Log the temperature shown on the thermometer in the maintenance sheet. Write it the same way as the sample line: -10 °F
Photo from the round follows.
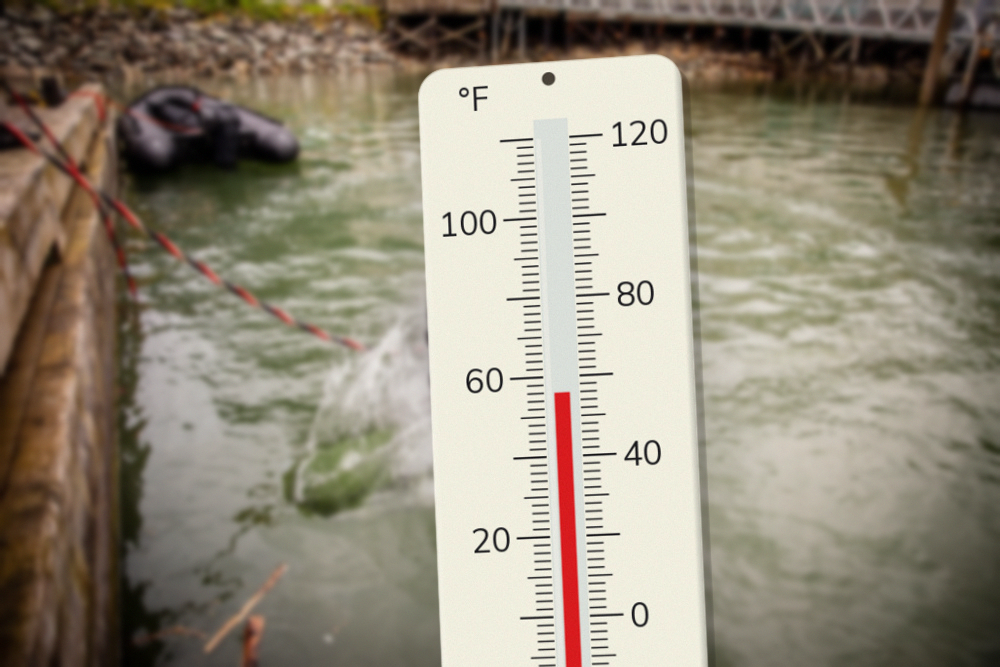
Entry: 56 °F
